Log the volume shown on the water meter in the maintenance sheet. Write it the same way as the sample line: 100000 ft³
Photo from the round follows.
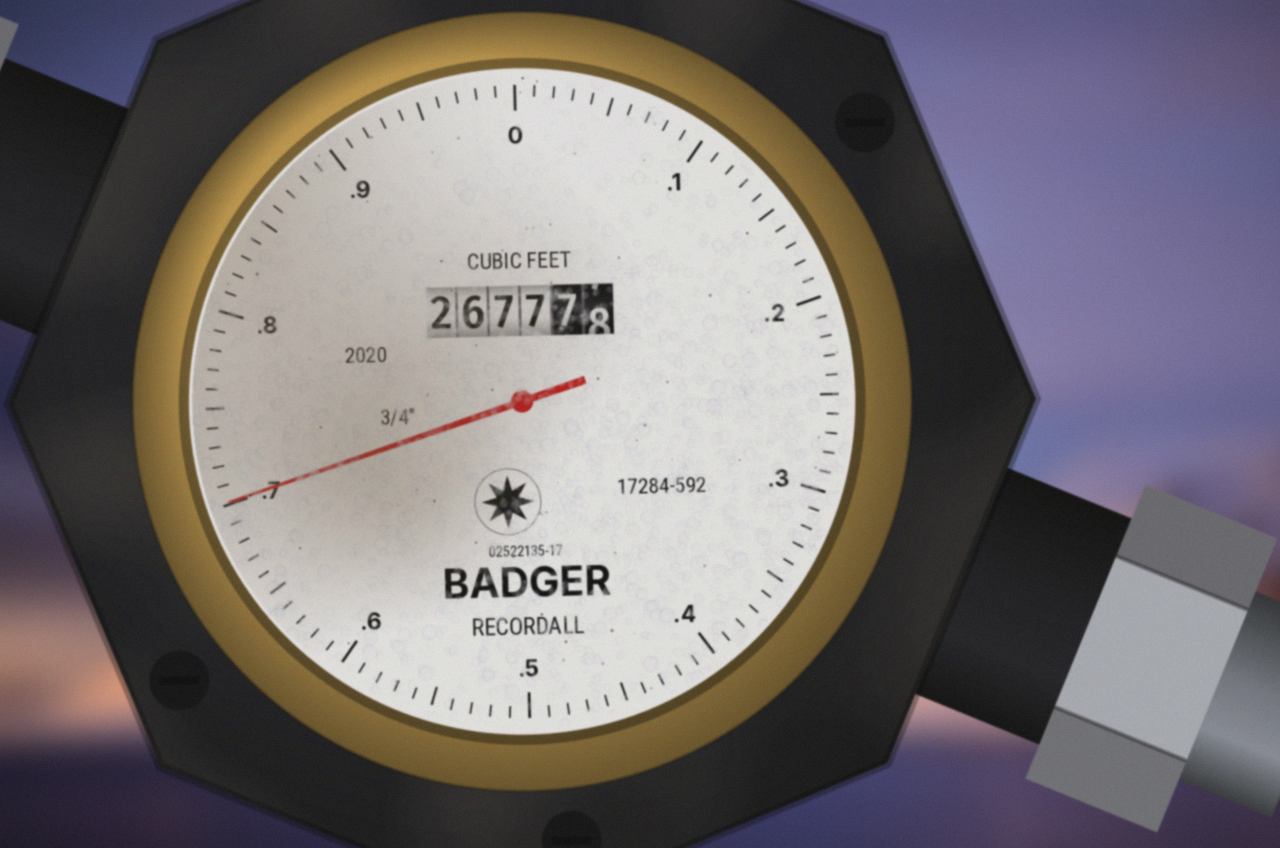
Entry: 267777.70 ft³
